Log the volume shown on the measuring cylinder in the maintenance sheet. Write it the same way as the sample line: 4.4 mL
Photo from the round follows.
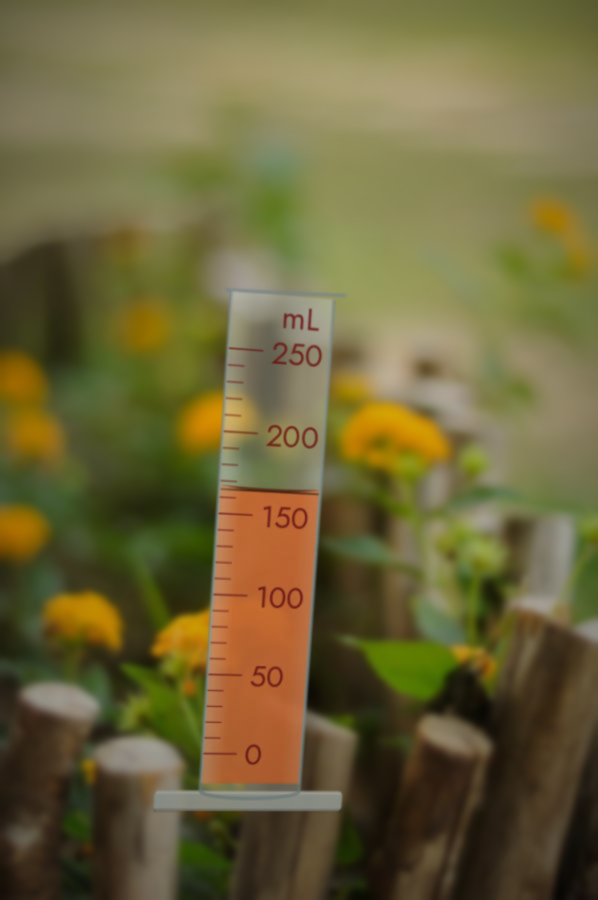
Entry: 165 mL
